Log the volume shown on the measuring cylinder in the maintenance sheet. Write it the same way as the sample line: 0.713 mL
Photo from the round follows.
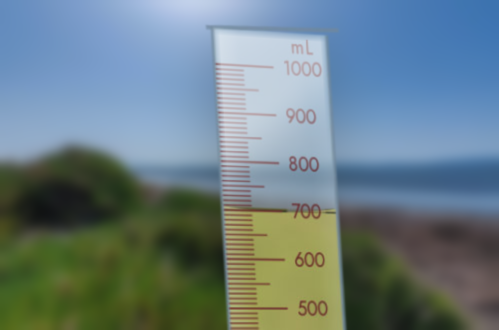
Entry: 700 mL
